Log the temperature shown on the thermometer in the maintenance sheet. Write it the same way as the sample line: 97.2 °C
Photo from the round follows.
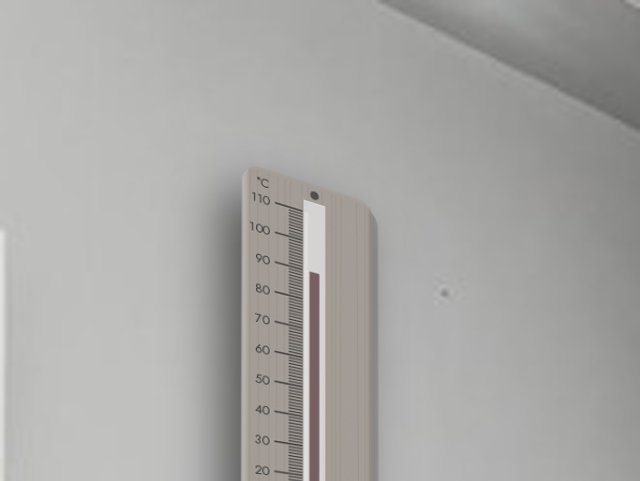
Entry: 90 °C
